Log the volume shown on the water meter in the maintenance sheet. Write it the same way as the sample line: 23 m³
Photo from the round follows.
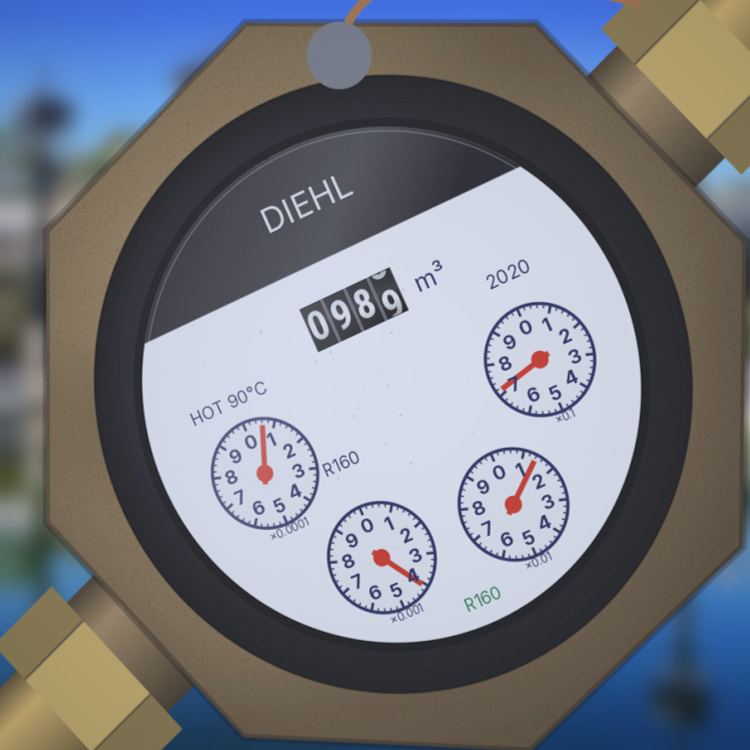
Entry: 988.7140 m³
